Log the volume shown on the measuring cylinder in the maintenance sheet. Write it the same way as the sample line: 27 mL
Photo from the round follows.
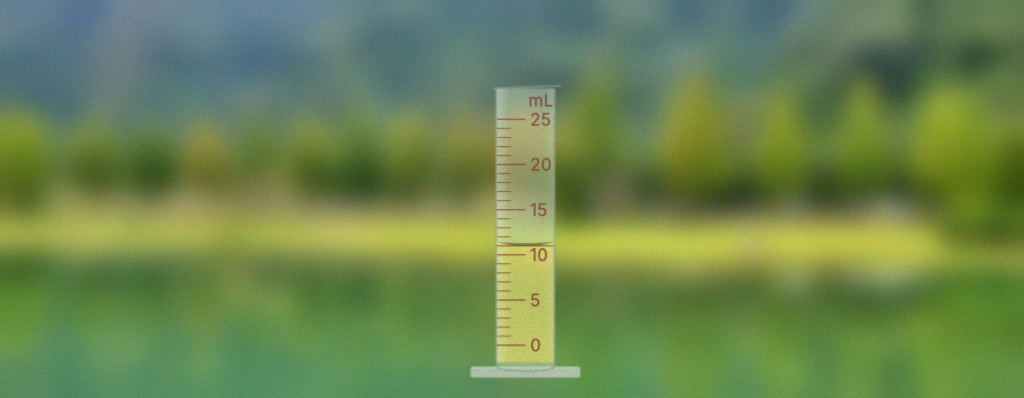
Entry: 11 mL
